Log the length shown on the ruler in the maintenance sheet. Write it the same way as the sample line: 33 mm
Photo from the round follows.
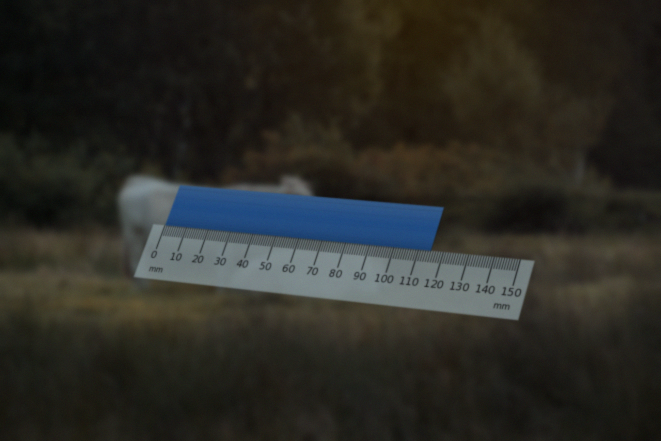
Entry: 115 mm
